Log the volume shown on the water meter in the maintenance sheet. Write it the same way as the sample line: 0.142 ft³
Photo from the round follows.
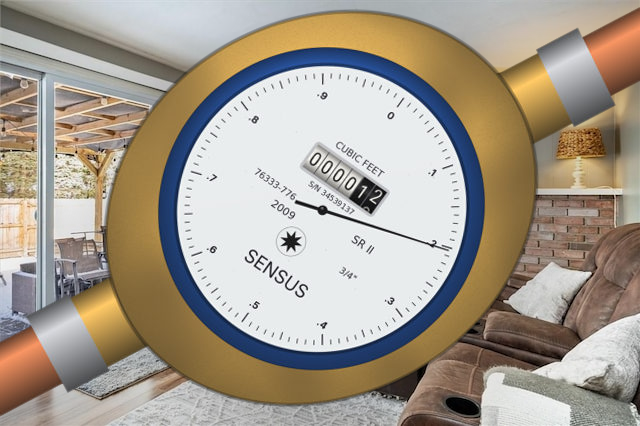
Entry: 12.20 ft³
